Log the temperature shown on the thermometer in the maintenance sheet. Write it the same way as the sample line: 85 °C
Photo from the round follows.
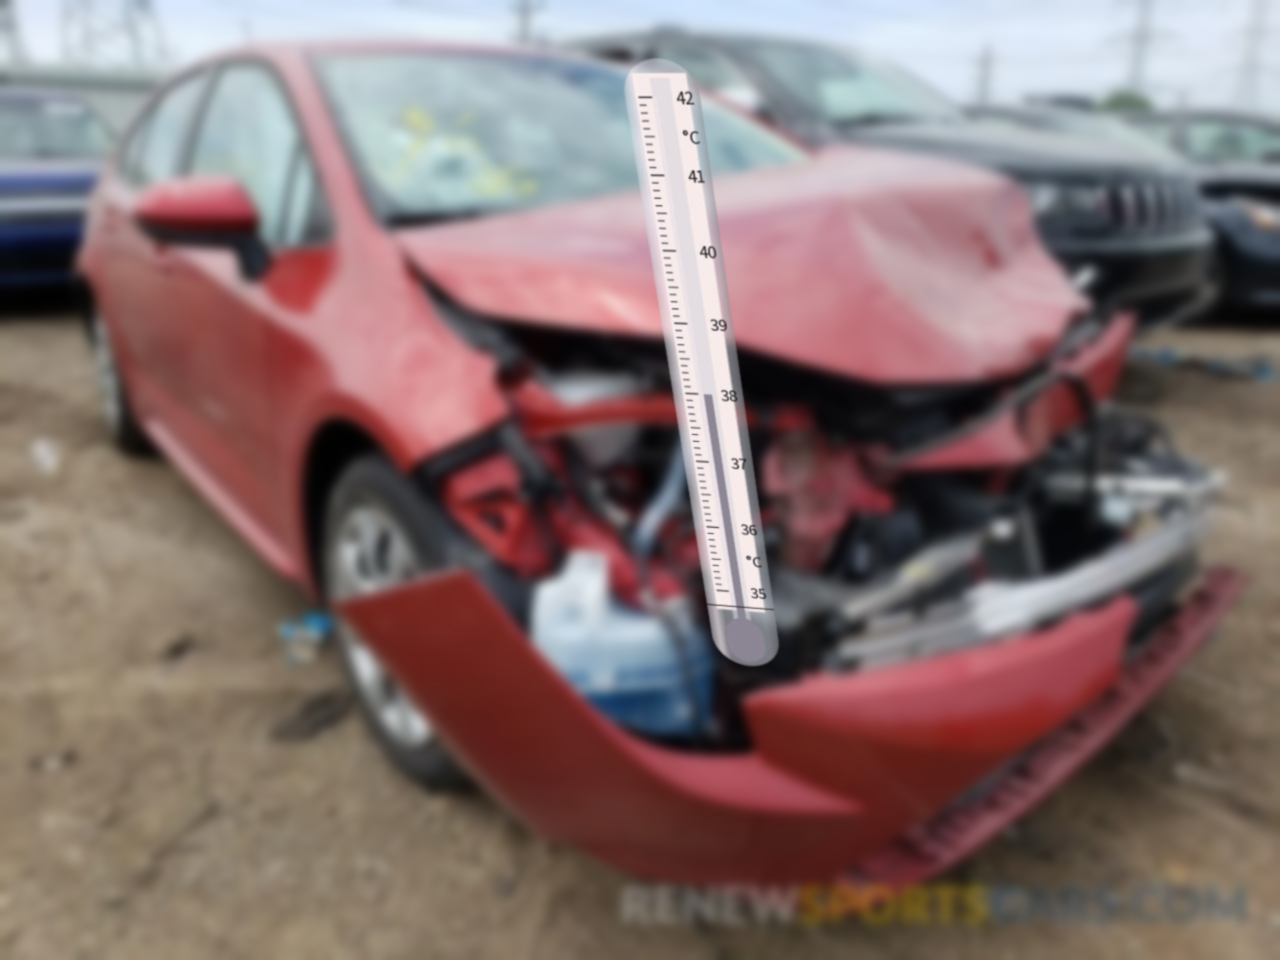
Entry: 38 °C
